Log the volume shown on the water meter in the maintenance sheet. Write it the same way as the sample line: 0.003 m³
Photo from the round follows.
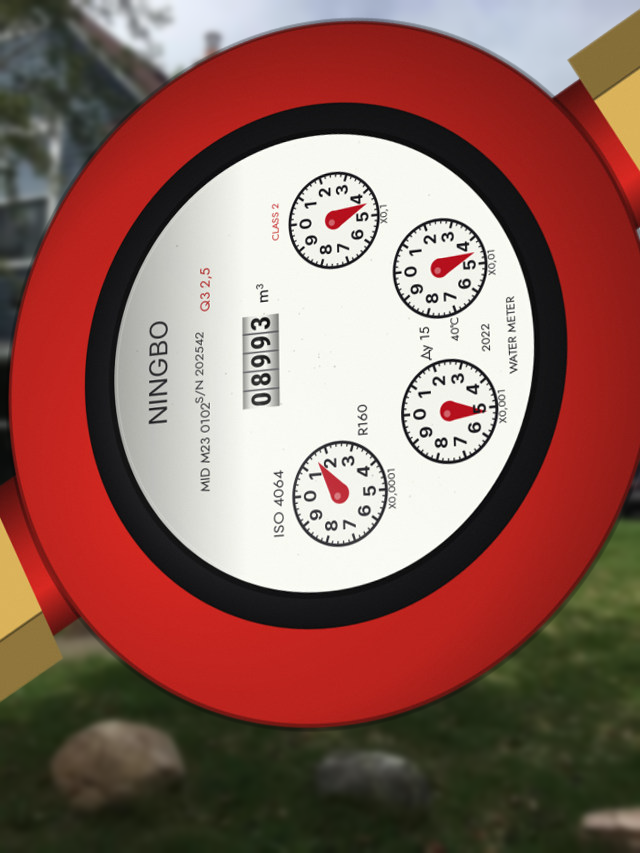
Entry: 8993.4451 m³
